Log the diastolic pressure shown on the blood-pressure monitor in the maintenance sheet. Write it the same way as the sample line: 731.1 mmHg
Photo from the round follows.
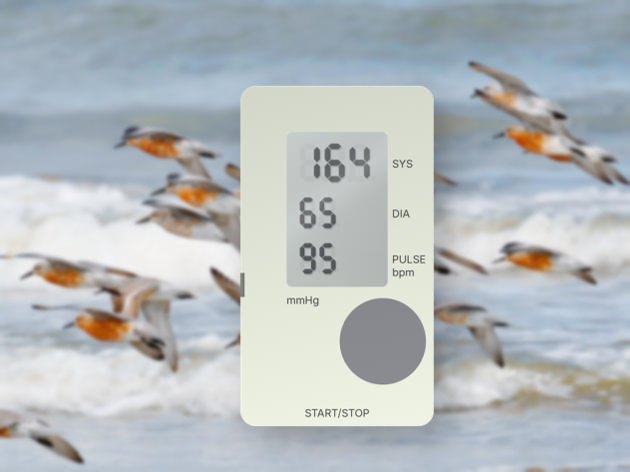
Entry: 65 mmHg
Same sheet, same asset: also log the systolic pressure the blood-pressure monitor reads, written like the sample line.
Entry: 164 mmHg
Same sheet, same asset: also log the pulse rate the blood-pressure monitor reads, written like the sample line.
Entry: 95 bpm
